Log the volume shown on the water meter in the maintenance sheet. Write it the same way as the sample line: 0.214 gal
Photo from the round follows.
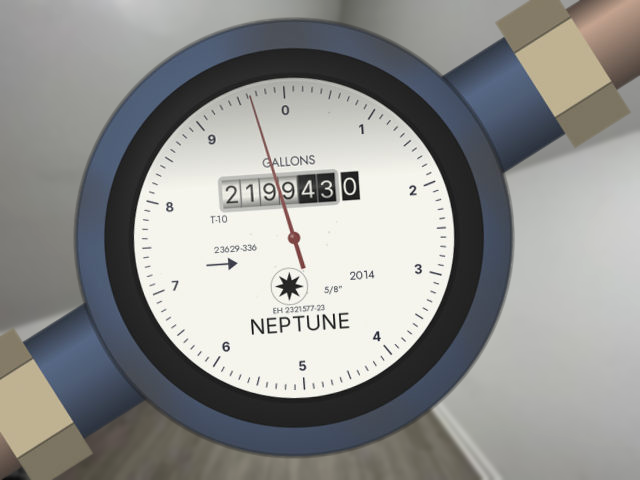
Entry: 2199429.6 gal
